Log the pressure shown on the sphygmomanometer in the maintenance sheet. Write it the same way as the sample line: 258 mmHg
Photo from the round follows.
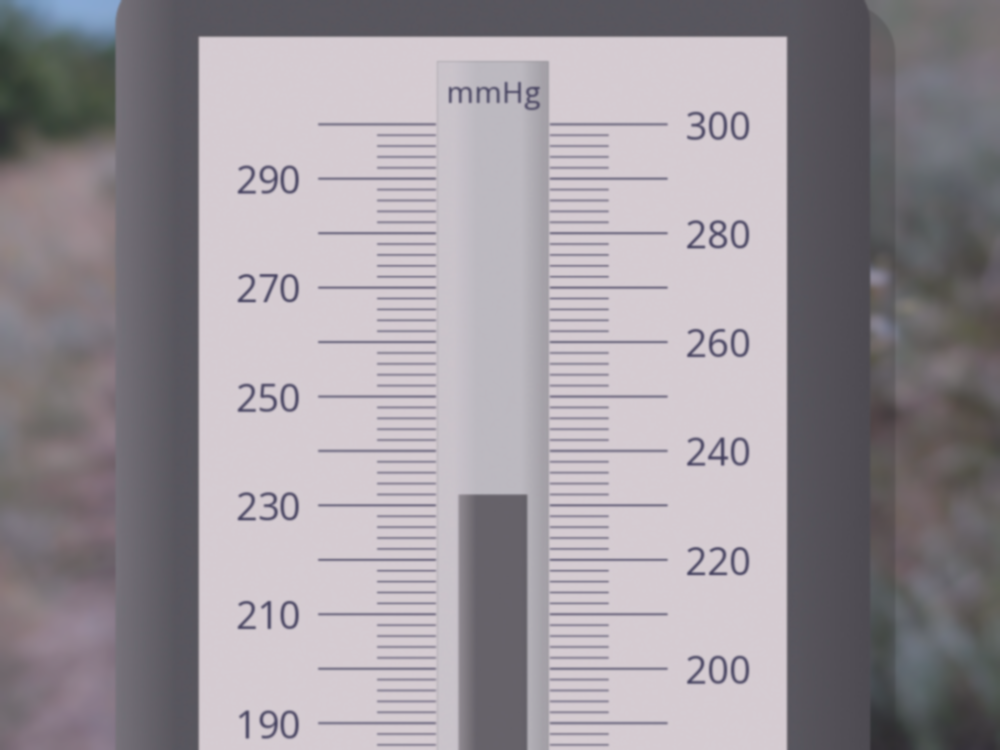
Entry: 232 mmHg
